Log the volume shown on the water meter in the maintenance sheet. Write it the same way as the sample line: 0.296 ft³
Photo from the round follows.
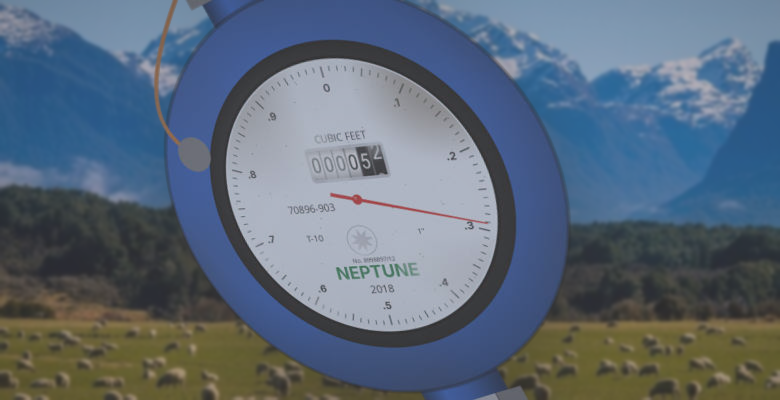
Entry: 52.29 ft³
